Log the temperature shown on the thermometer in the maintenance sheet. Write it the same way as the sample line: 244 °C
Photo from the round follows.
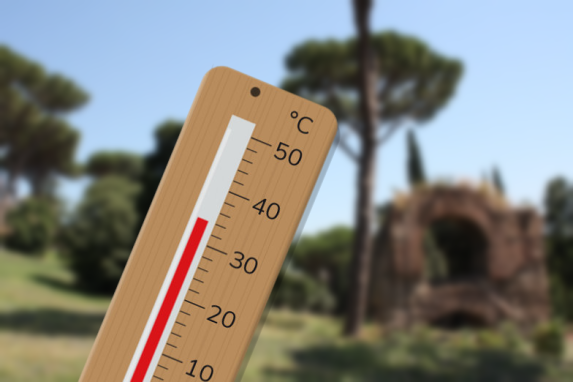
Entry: 34 °C
